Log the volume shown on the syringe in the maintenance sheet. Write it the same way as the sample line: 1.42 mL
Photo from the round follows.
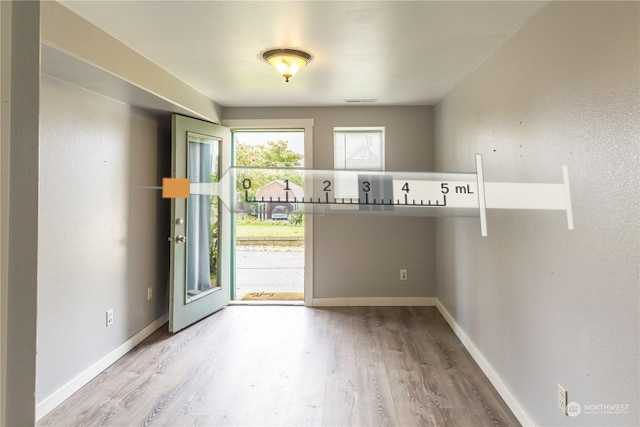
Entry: 2.8 mL
